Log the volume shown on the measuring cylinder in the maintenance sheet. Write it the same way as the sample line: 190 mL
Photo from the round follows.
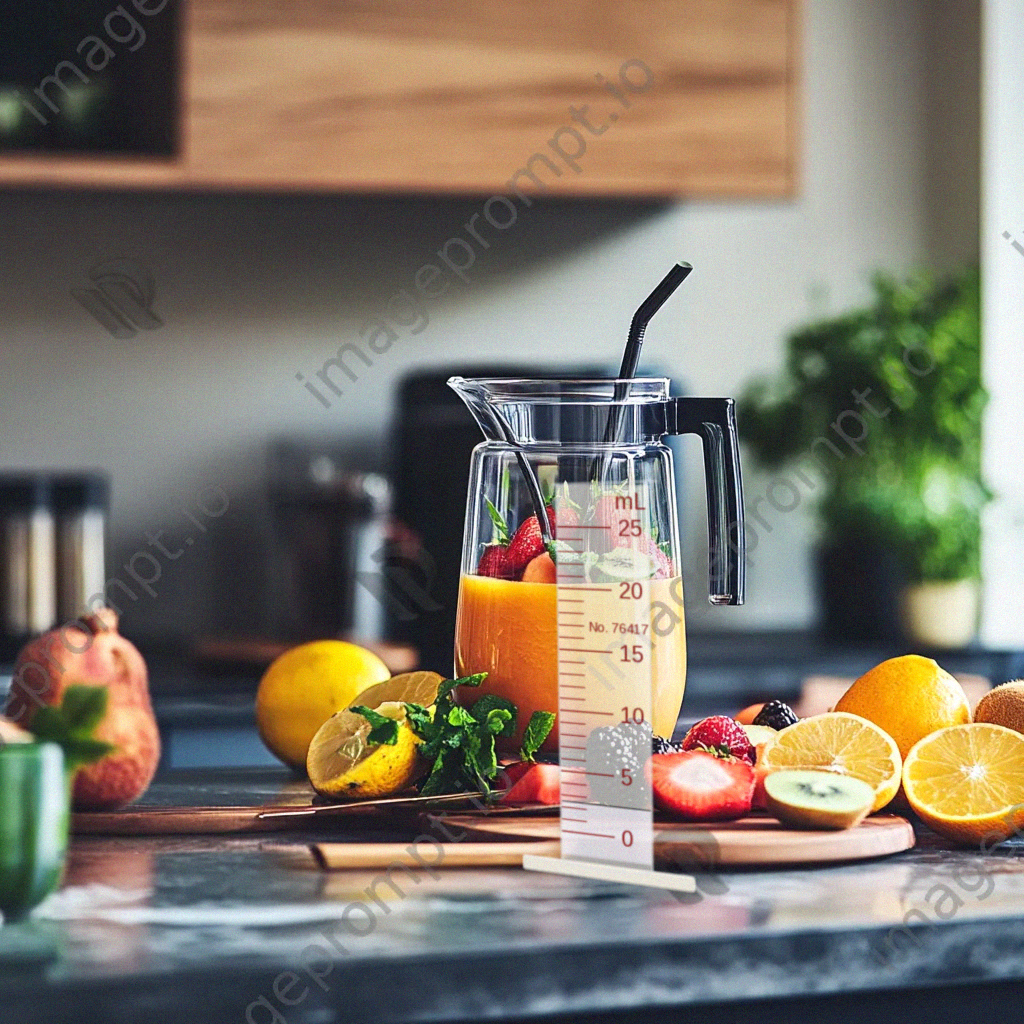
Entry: 2.5 mL
